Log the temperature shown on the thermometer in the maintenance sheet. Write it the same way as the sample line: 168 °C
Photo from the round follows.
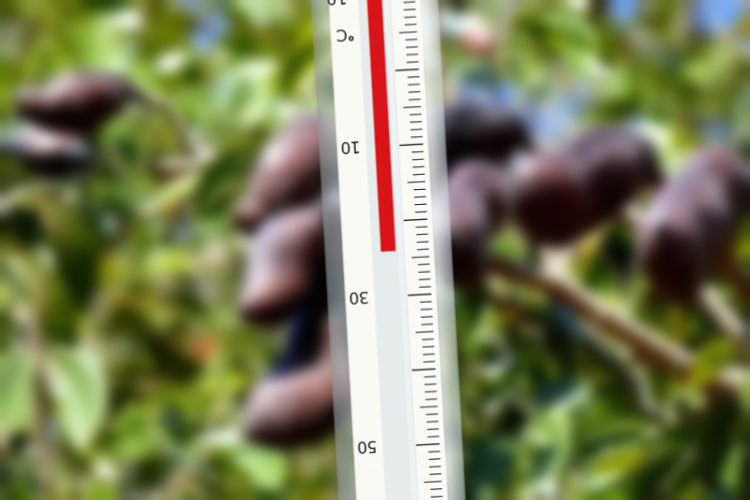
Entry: 24 °C
